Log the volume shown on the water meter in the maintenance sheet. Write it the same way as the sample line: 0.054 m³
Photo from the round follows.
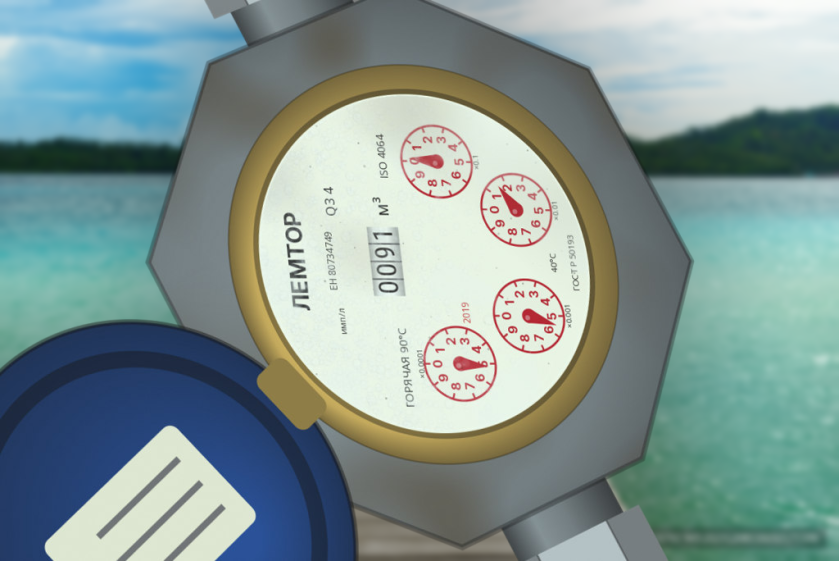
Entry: 91.0155 m³
